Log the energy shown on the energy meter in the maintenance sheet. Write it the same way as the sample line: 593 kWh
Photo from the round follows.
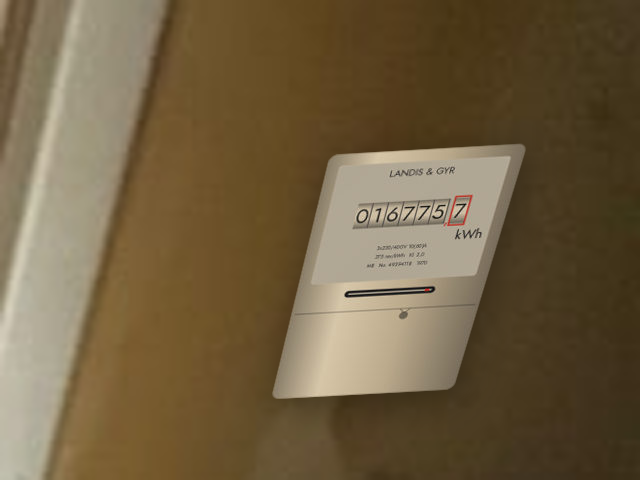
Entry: 16775.7 kWh
